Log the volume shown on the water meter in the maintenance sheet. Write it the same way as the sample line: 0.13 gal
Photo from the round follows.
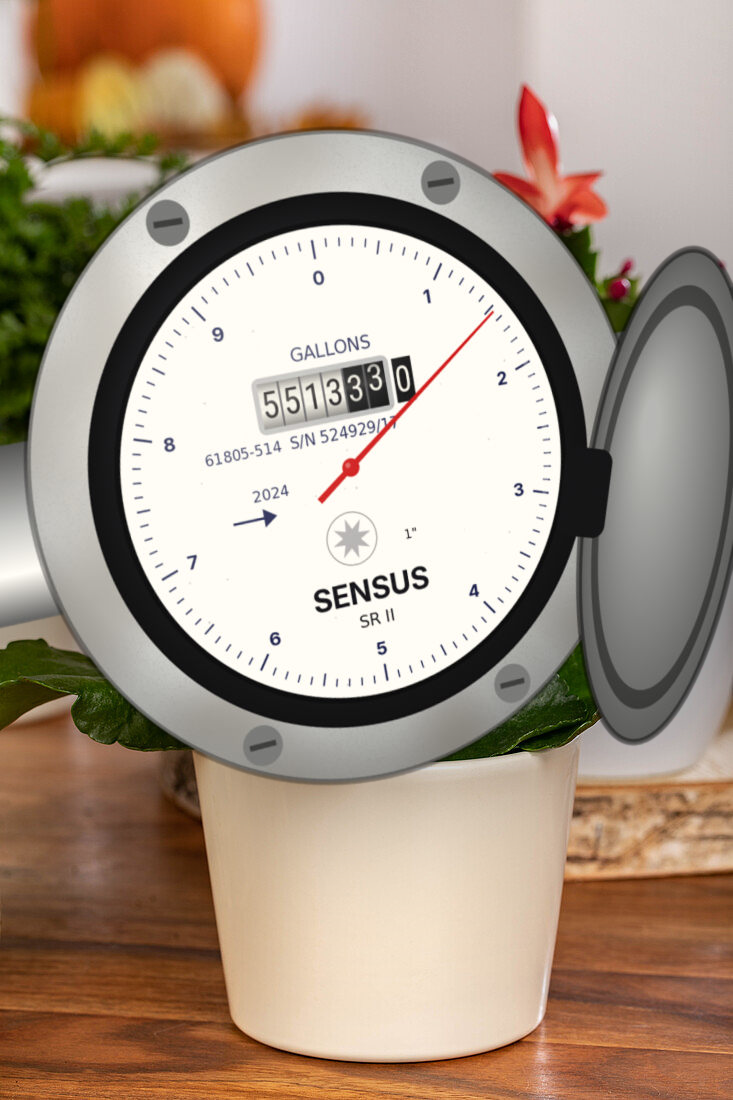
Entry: 5513331.5 gal
